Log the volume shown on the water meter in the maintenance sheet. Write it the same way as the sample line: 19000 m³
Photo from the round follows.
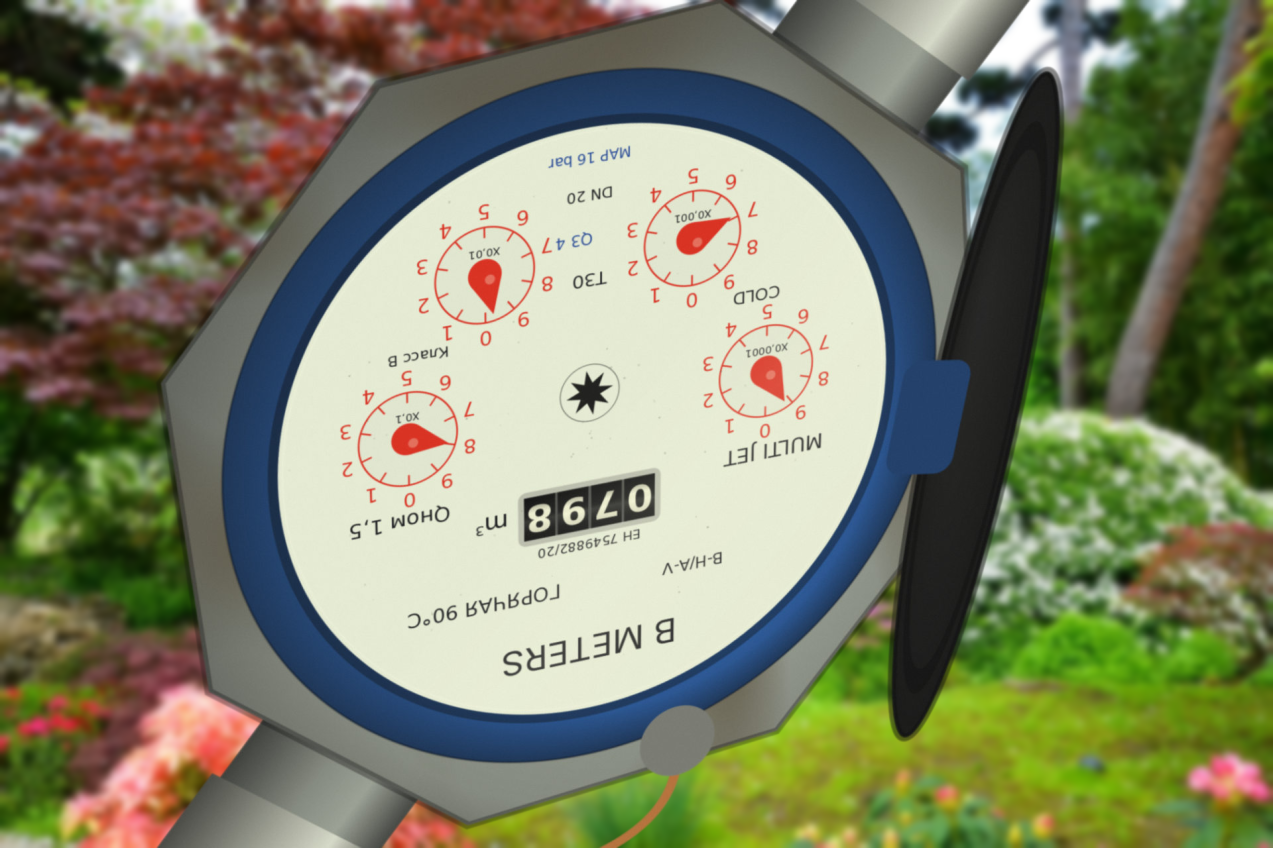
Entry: 798.7969 m³
